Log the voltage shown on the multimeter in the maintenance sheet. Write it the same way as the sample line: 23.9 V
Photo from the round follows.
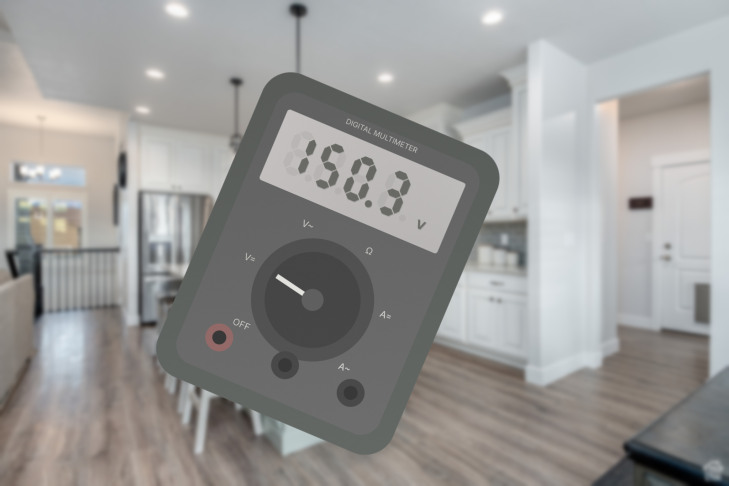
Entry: 150.3 V
